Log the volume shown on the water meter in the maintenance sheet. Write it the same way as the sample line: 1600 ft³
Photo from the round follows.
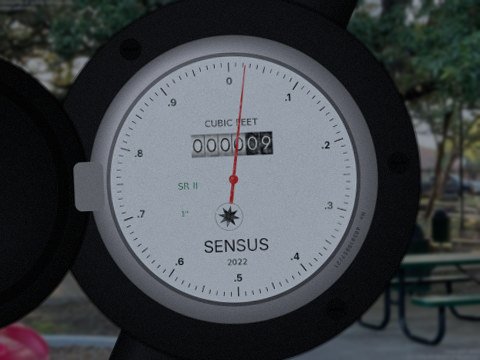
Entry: 9.02 ft³
